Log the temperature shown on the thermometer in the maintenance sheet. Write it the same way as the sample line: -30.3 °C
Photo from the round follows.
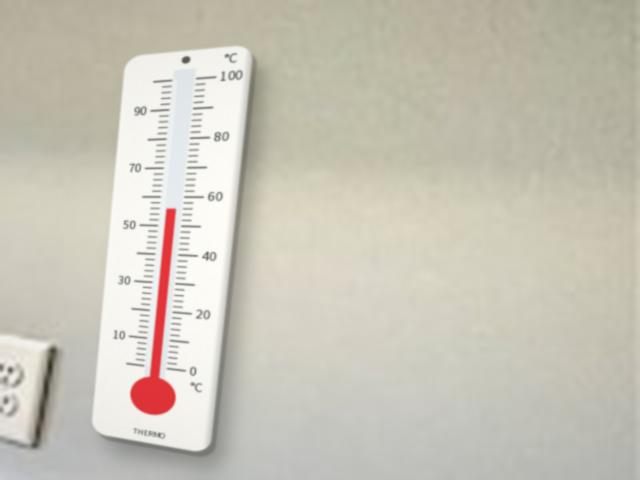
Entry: 56 °C
